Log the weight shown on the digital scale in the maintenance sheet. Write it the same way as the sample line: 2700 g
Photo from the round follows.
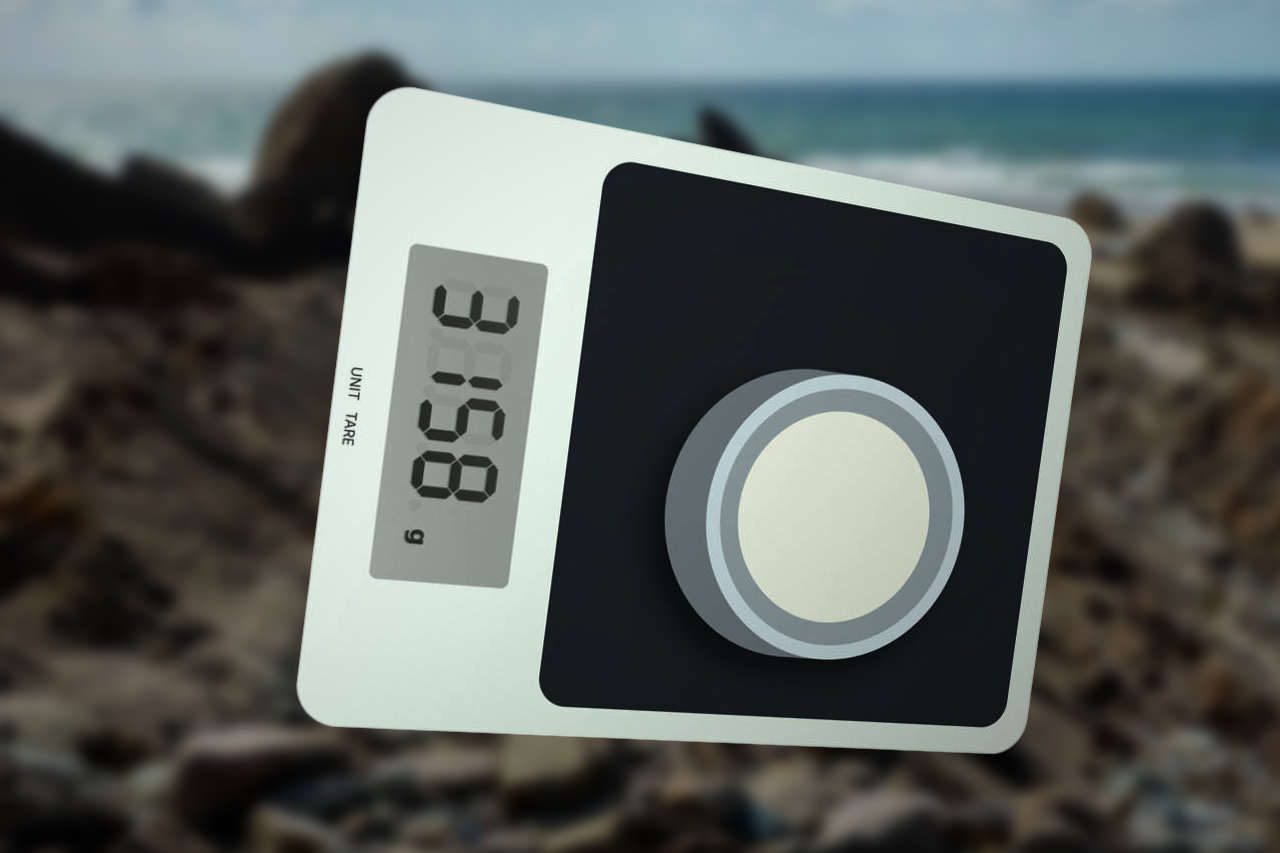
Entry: 3158 g
